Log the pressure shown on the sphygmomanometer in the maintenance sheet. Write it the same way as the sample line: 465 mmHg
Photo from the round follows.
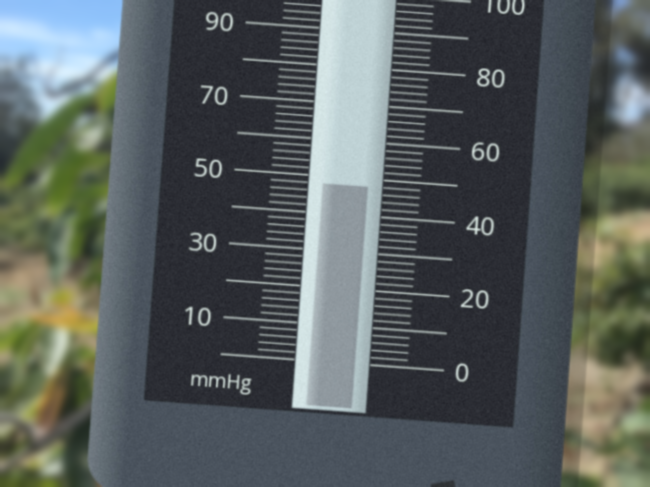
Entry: 48 mmHg
